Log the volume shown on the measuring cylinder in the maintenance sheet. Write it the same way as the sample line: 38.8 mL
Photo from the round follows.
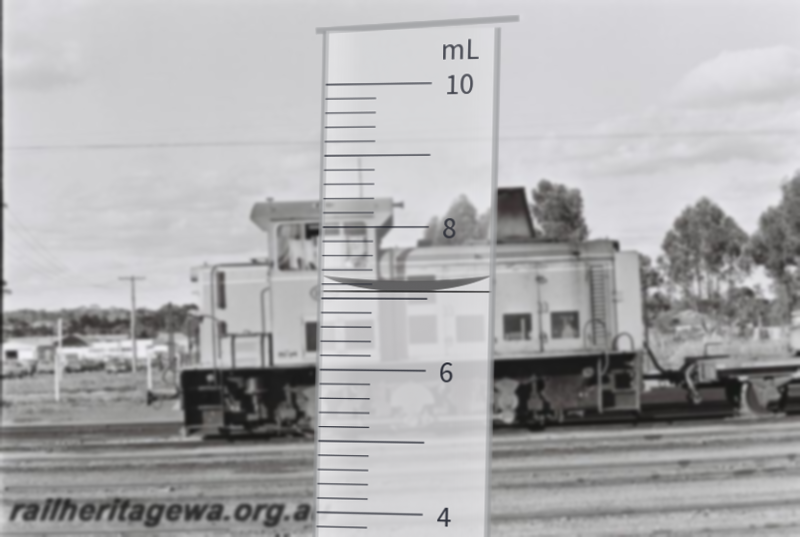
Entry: 7.1 mL
